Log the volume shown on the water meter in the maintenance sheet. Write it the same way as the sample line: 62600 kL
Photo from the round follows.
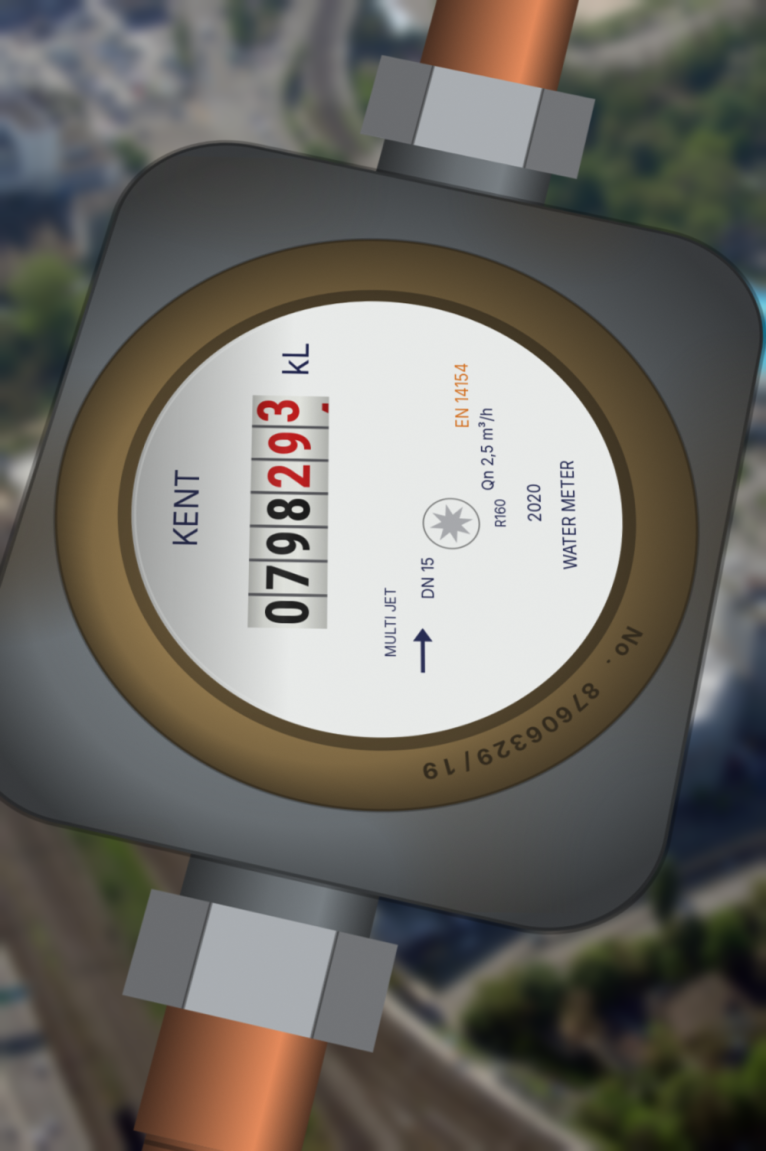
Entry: 798.293 kL
